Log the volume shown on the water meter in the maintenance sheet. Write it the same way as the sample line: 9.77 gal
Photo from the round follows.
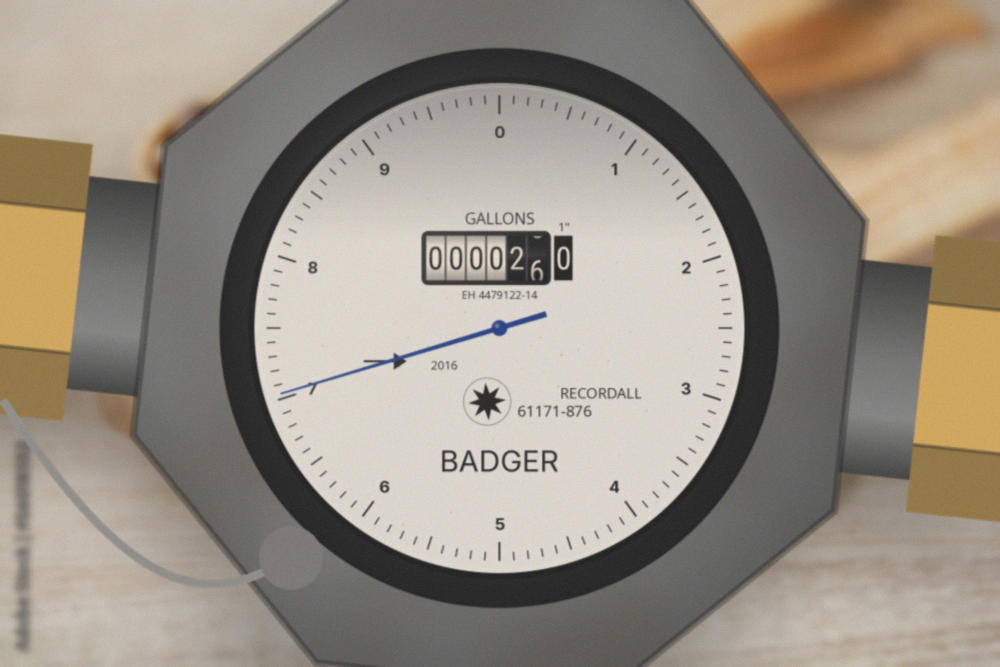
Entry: 257.0 gal
